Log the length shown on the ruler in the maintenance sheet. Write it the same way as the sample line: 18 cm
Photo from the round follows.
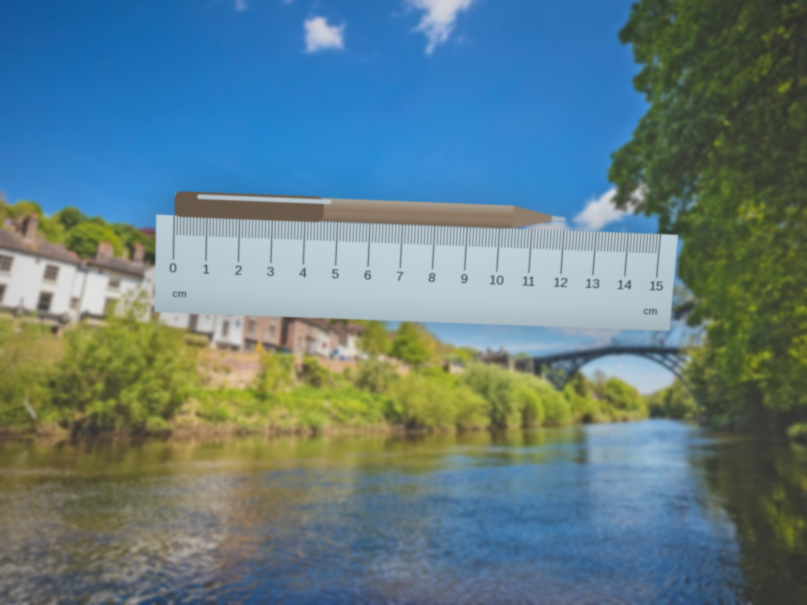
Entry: 12 cm
